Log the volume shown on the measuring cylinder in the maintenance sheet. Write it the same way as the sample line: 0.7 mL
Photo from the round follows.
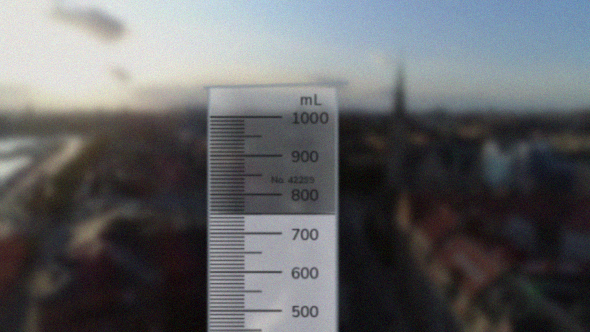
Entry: 750 mL
